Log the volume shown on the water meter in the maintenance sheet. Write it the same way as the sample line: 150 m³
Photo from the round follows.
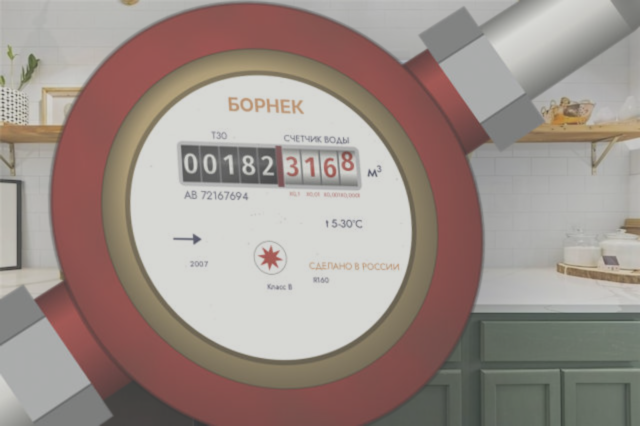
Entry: 182.3168 m³
